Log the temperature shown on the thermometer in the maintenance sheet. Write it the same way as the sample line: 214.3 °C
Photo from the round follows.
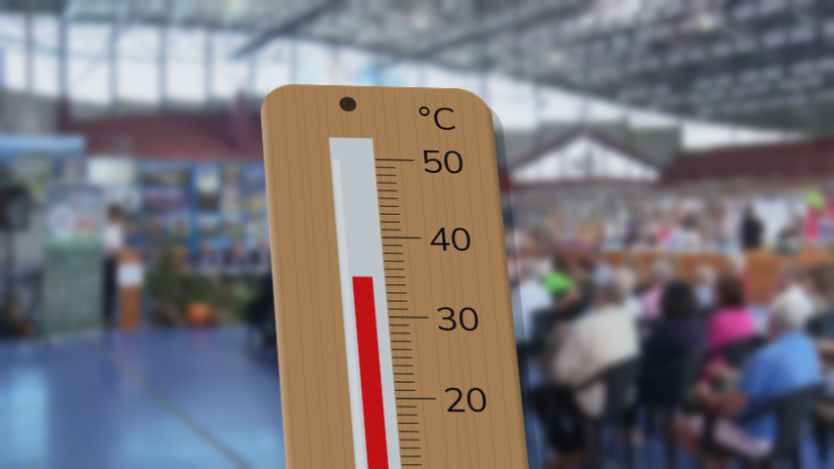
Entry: 35 °C
